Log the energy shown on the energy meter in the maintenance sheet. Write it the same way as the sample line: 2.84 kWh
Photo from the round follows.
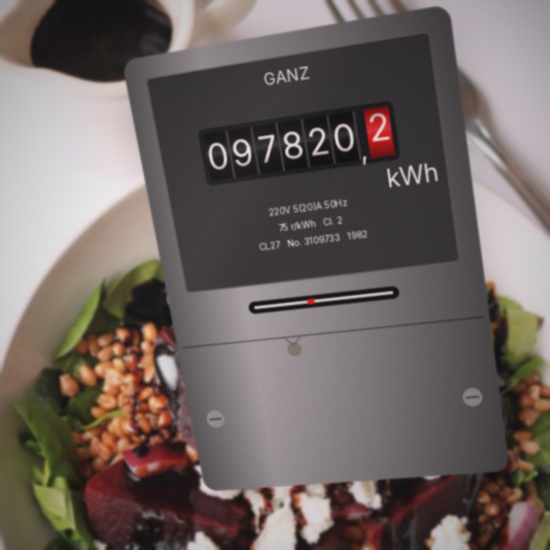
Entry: 97820.2 kWh
